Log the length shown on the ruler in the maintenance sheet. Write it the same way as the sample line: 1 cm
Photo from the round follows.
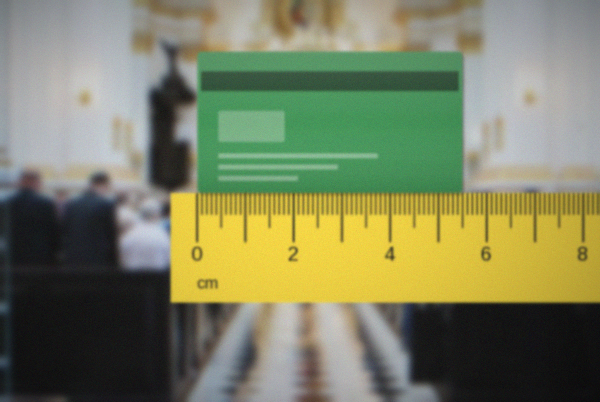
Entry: 5.5 cm
